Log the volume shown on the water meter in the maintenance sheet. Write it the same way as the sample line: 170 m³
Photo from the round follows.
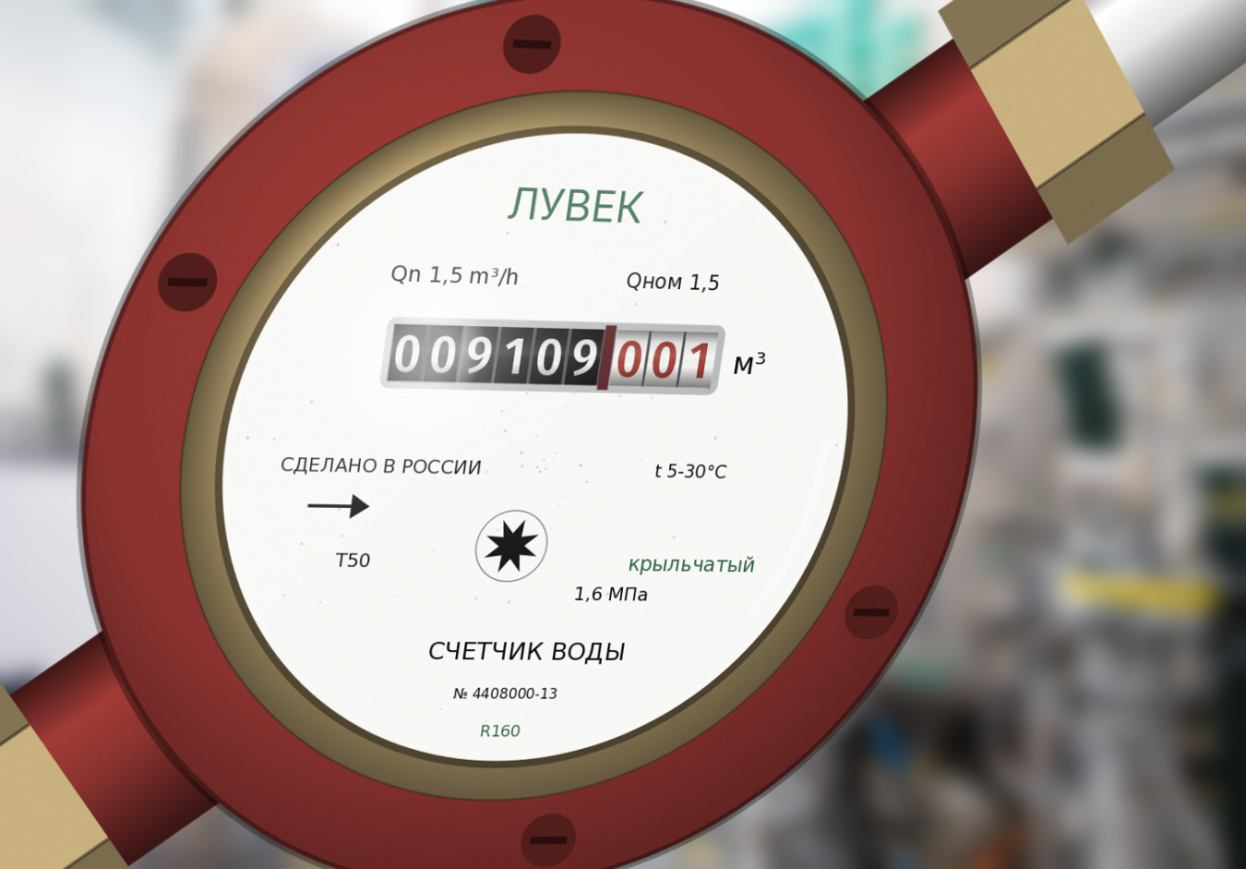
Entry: 9109.001 m³
